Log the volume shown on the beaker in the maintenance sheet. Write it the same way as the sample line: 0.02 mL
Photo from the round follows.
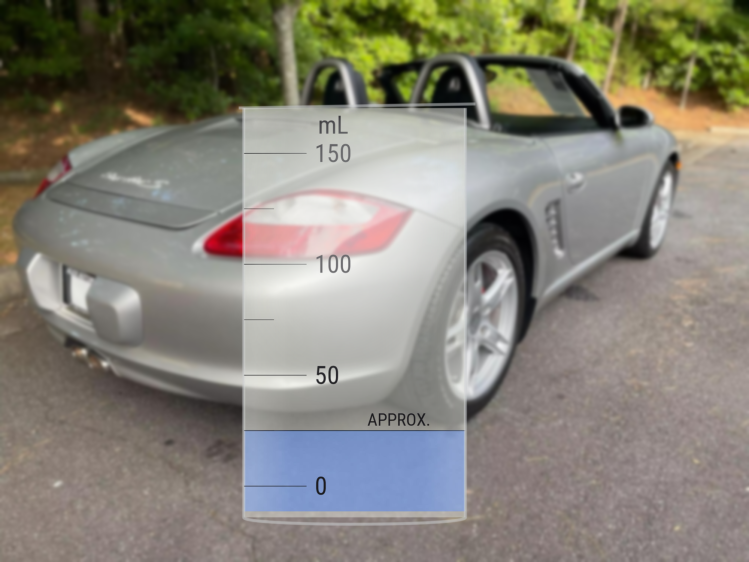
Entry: 25 mL
